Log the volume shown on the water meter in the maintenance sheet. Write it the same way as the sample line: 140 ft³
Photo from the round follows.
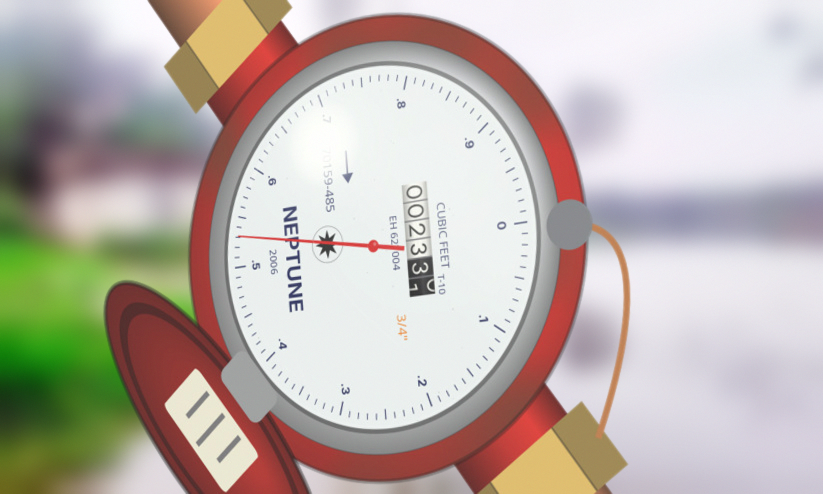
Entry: 2330.53 ft³
